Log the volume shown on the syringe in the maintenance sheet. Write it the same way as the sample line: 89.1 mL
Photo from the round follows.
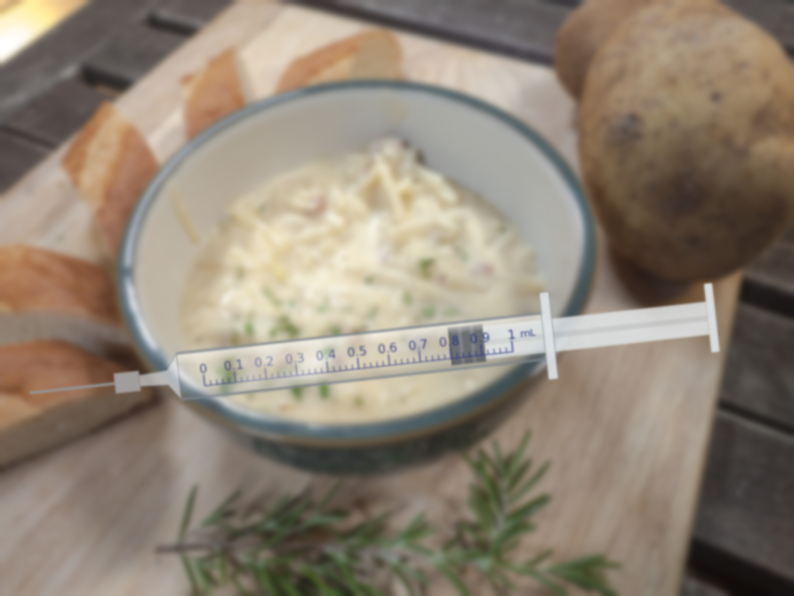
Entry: 0.8 mL
